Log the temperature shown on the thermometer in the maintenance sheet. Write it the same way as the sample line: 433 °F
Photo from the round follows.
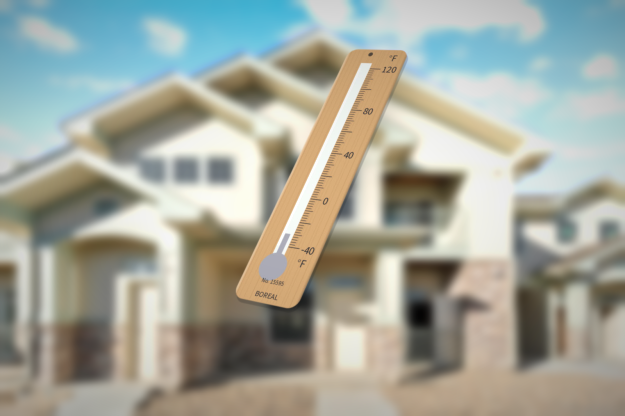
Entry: -30 °F
